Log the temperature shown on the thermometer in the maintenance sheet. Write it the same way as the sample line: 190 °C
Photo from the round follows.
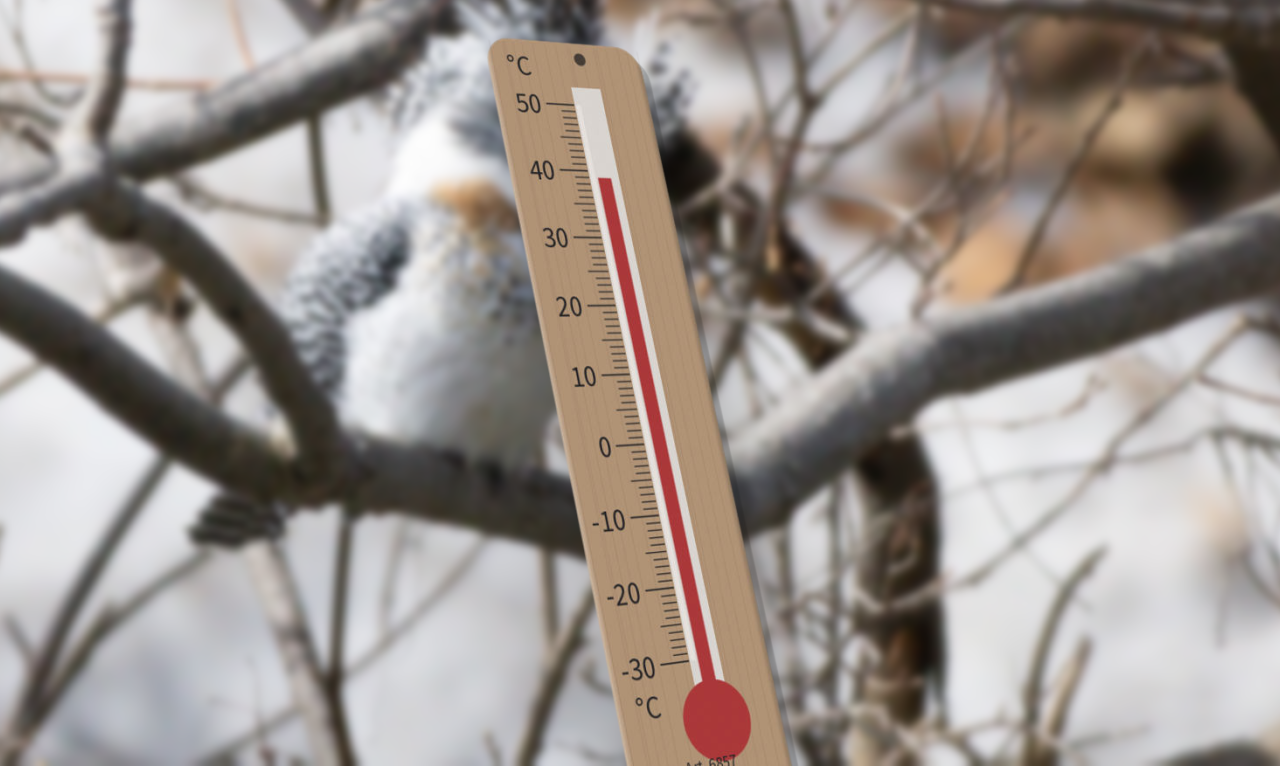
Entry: 39 °C
